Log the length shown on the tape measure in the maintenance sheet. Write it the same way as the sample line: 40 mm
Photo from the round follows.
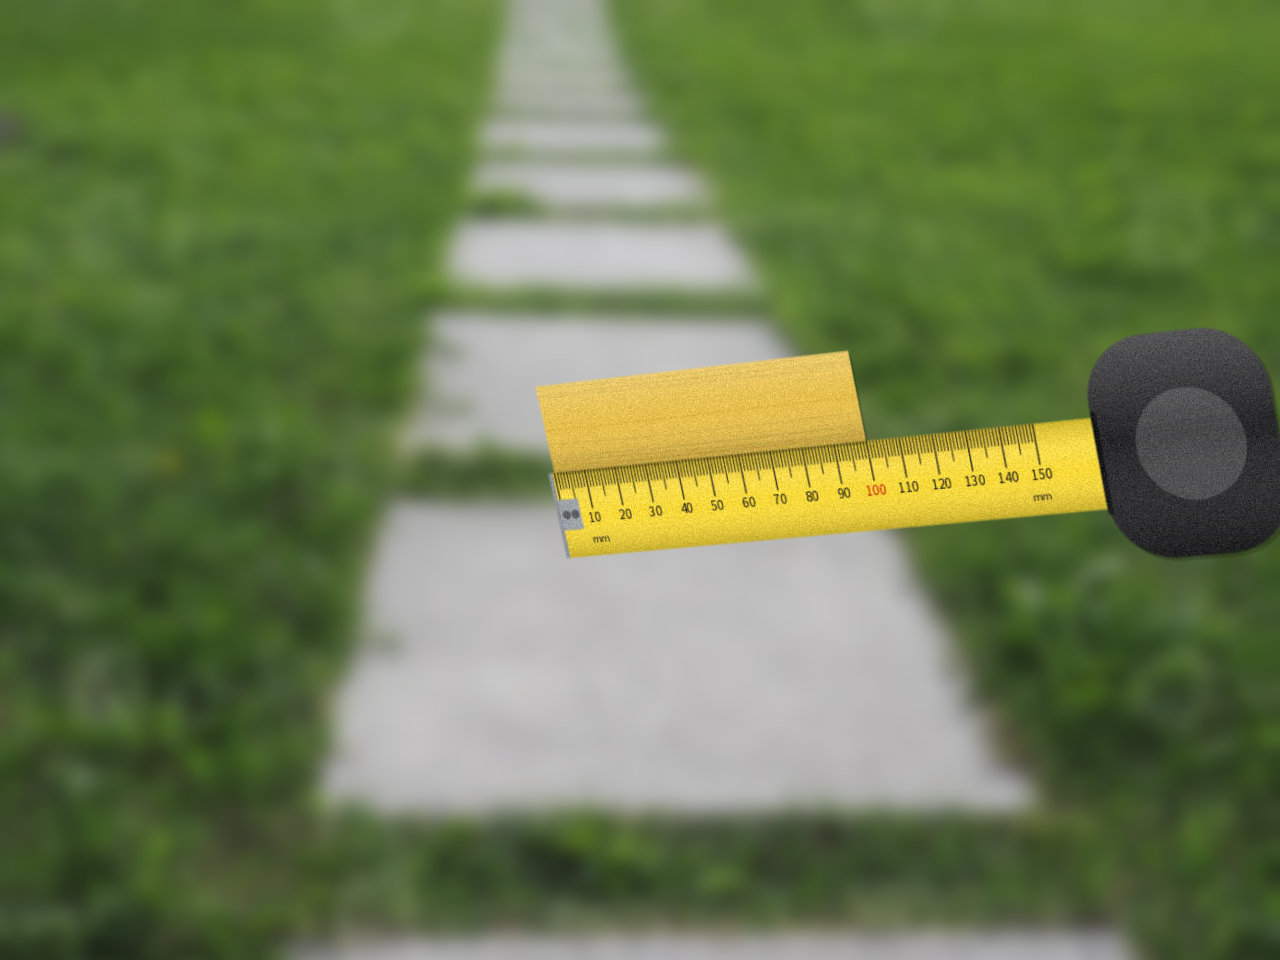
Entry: 100 mm
